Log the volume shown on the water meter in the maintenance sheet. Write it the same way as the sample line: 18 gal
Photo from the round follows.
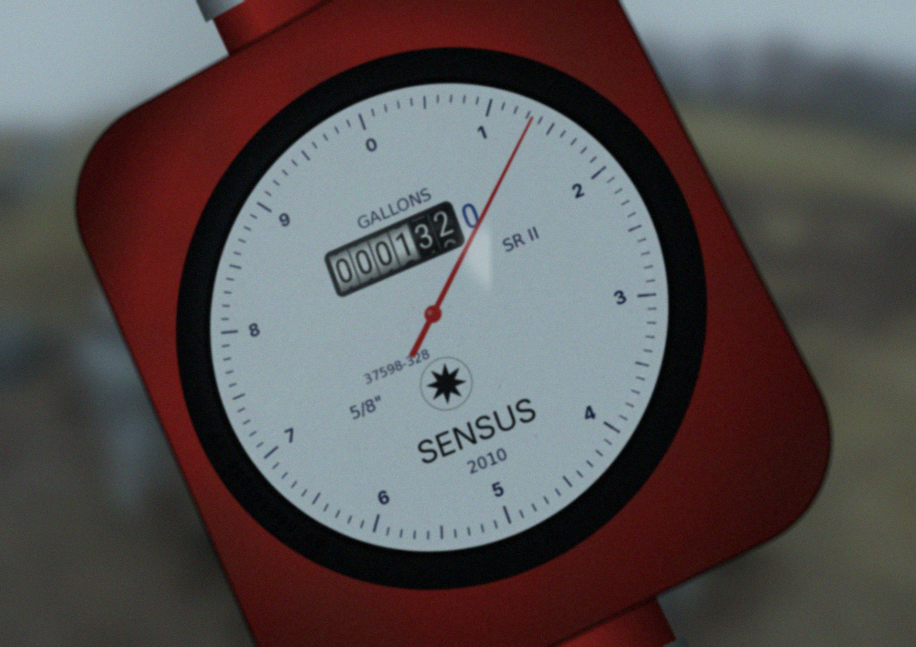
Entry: 1321.3 gal
